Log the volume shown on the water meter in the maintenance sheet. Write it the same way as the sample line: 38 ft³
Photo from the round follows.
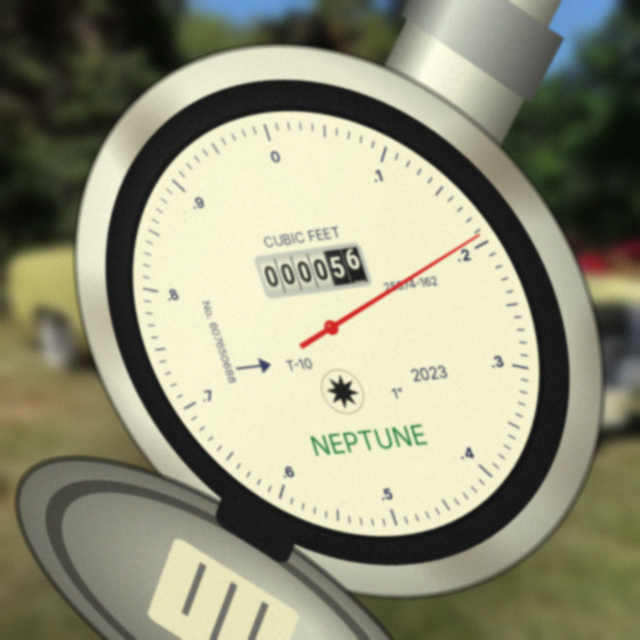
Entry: 56.19 ft³
